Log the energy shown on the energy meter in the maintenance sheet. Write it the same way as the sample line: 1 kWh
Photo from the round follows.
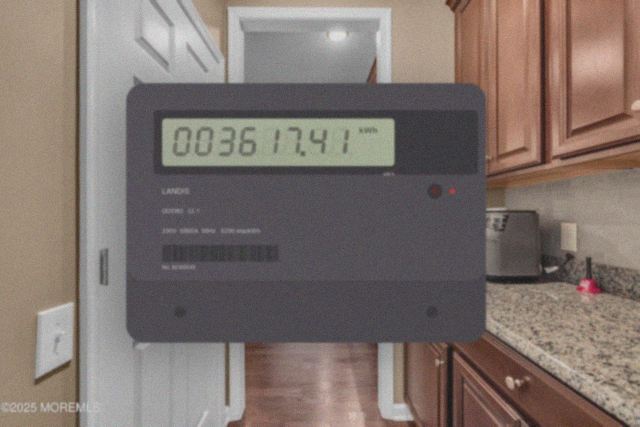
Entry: 3617.41 kWh
